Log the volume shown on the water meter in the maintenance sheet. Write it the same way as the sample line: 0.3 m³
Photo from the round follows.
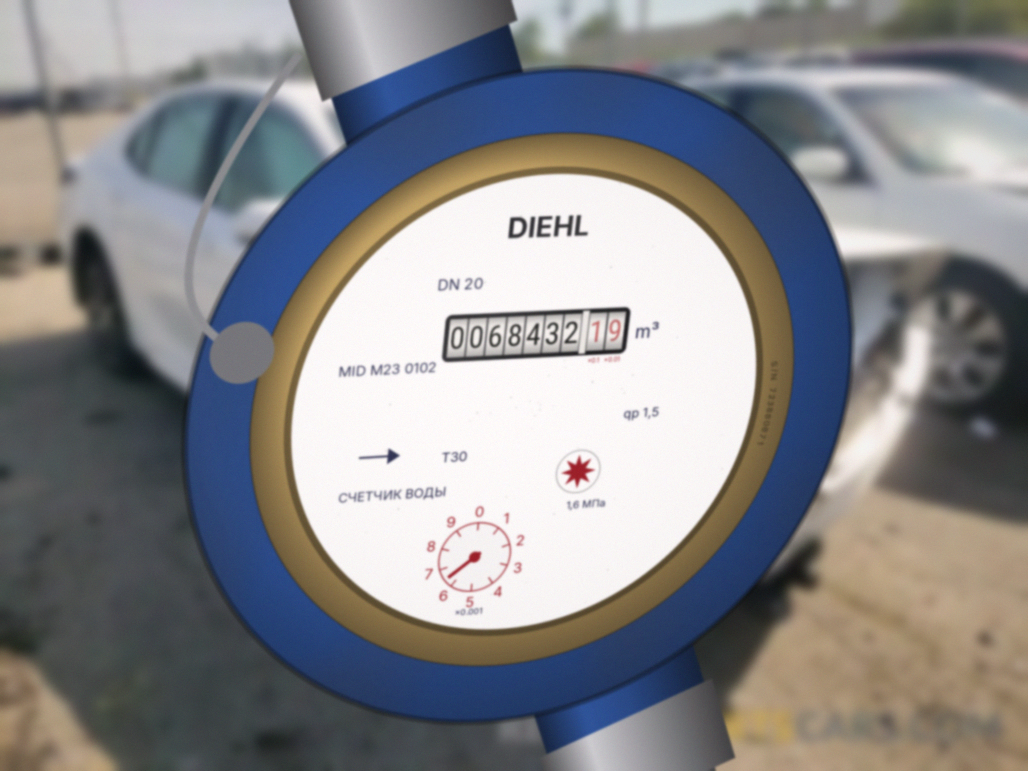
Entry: 68432.196 m³
